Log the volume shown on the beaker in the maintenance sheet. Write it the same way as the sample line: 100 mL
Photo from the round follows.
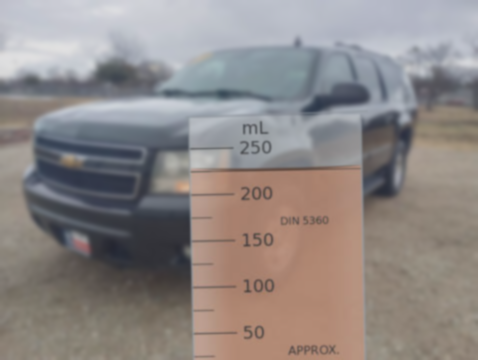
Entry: 225 mL
